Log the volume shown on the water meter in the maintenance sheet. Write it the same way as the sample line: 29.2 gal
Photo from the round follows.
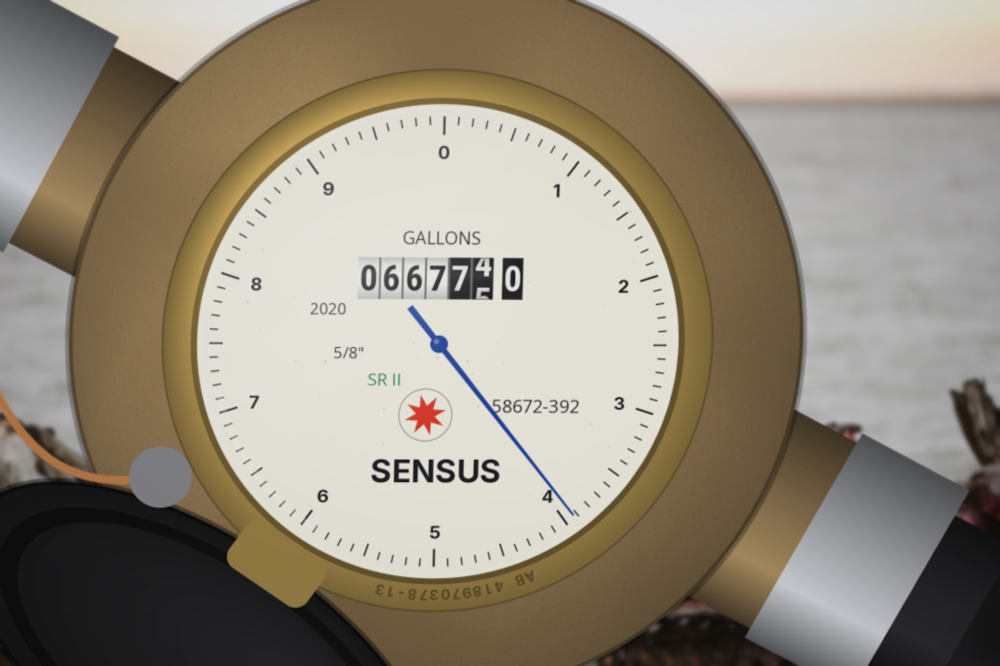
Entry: 667743.9 gal
